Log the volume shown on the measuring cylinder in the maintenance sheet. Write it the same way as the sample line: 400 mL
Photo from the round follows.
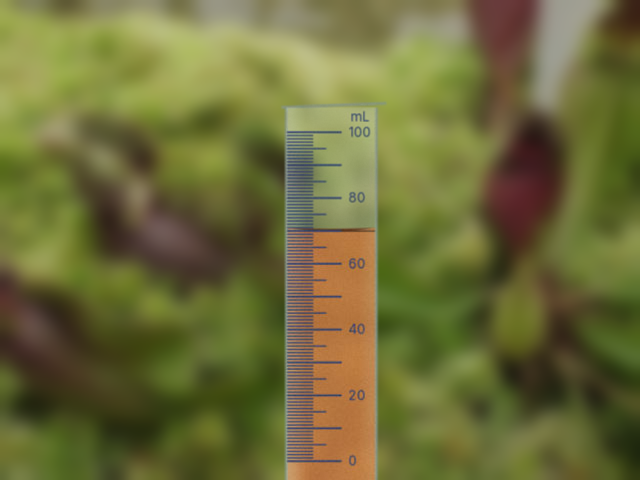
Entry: 70 mL
